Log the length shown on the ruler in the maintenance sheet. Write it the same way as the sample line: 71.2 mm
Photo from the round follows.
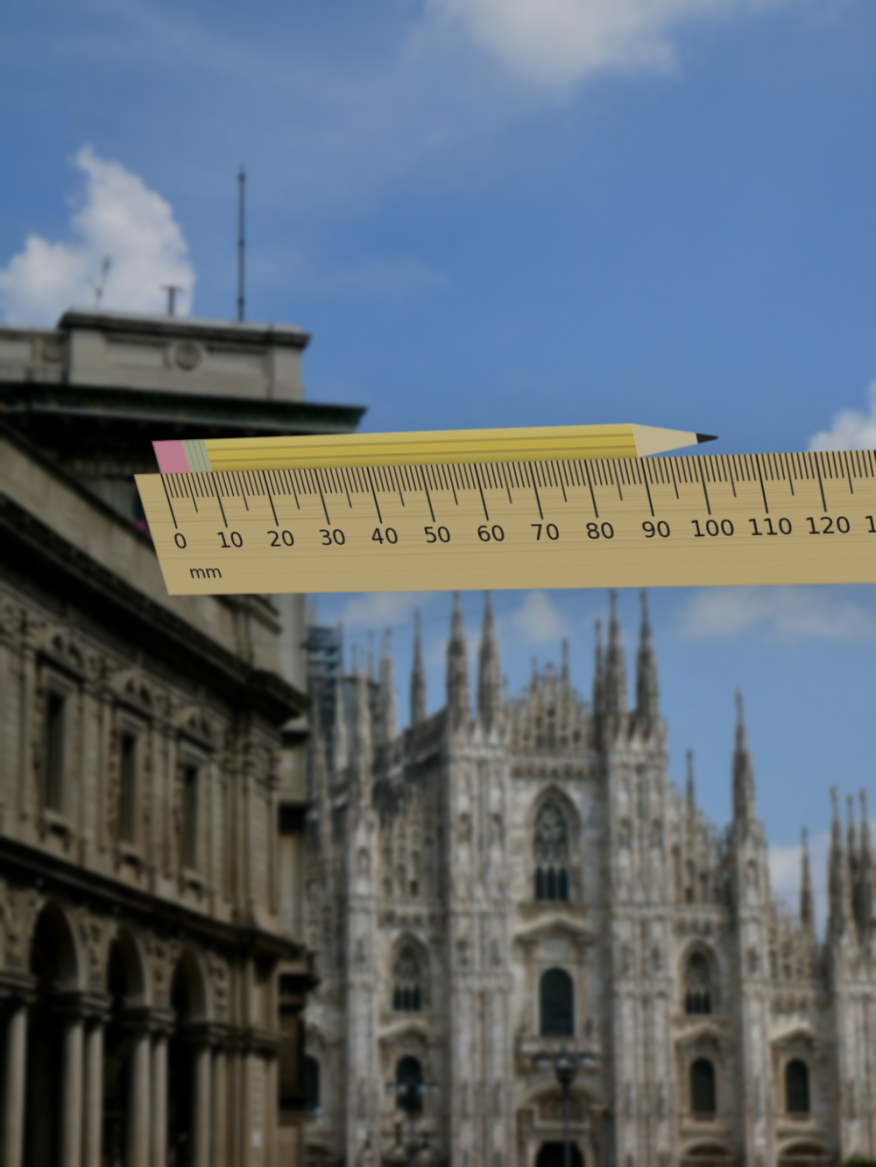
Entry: 104 mm
